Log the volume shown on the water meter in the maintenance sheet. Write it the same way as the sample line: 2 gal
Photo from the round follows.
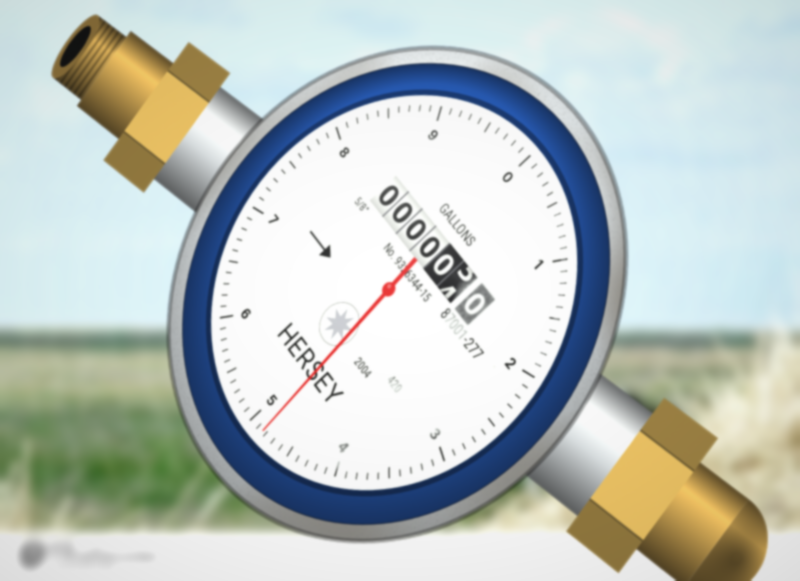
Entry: 34.8 gal
